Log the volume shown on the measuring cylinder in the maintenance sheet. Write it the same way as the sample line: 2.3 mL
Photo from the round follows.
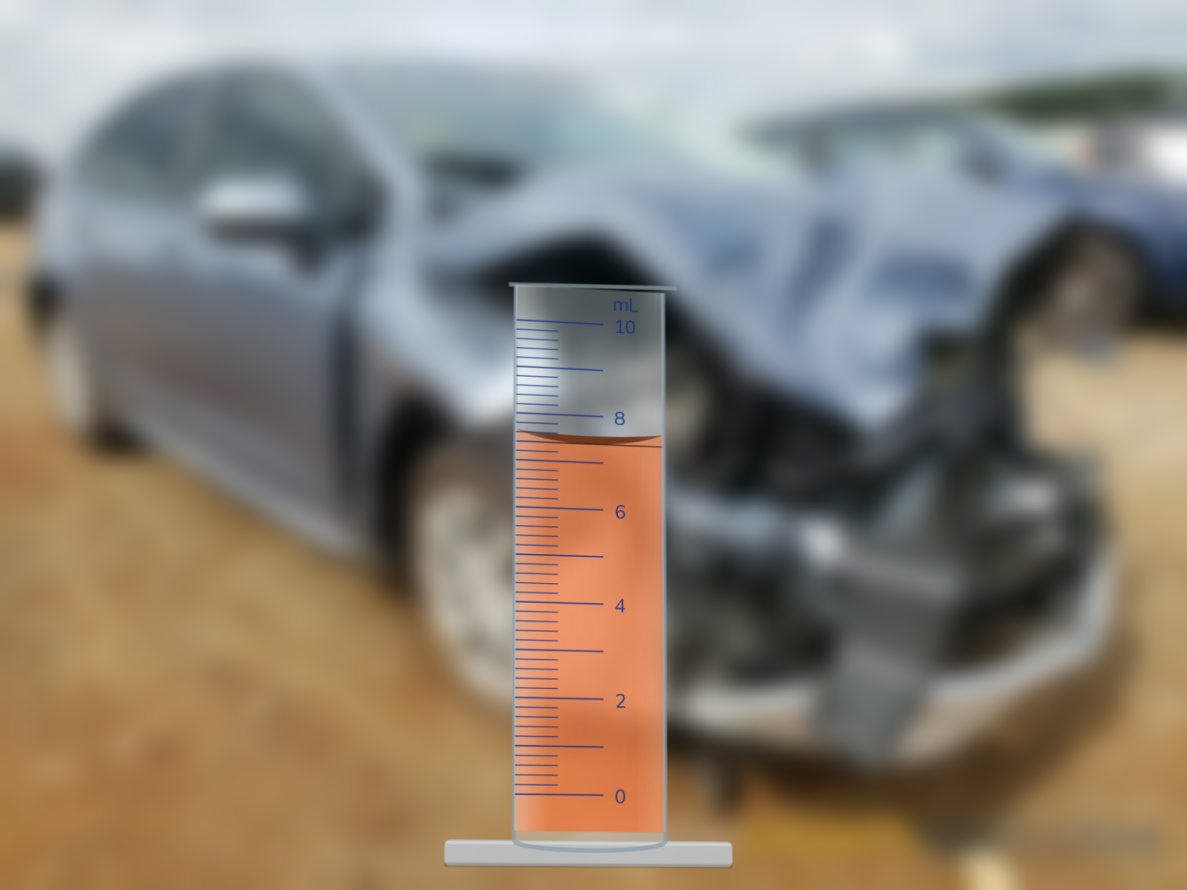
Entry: 7.4 mL
